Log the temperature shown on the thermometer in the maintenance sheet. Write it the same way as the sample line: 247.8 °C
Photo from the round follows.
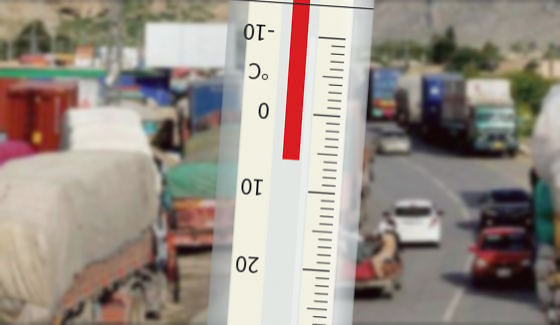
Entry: 6 °C
